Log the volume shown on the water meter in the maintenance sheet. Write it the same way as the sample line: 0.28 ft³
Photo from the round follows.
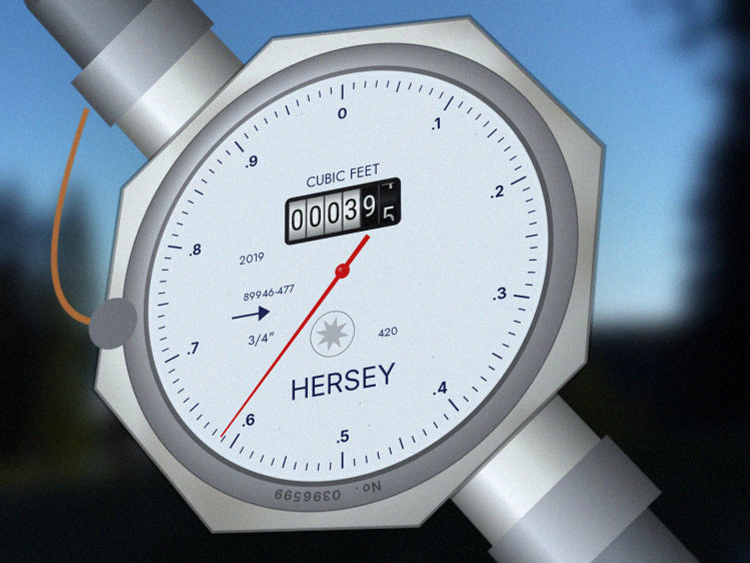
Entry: 394.61 ft³
